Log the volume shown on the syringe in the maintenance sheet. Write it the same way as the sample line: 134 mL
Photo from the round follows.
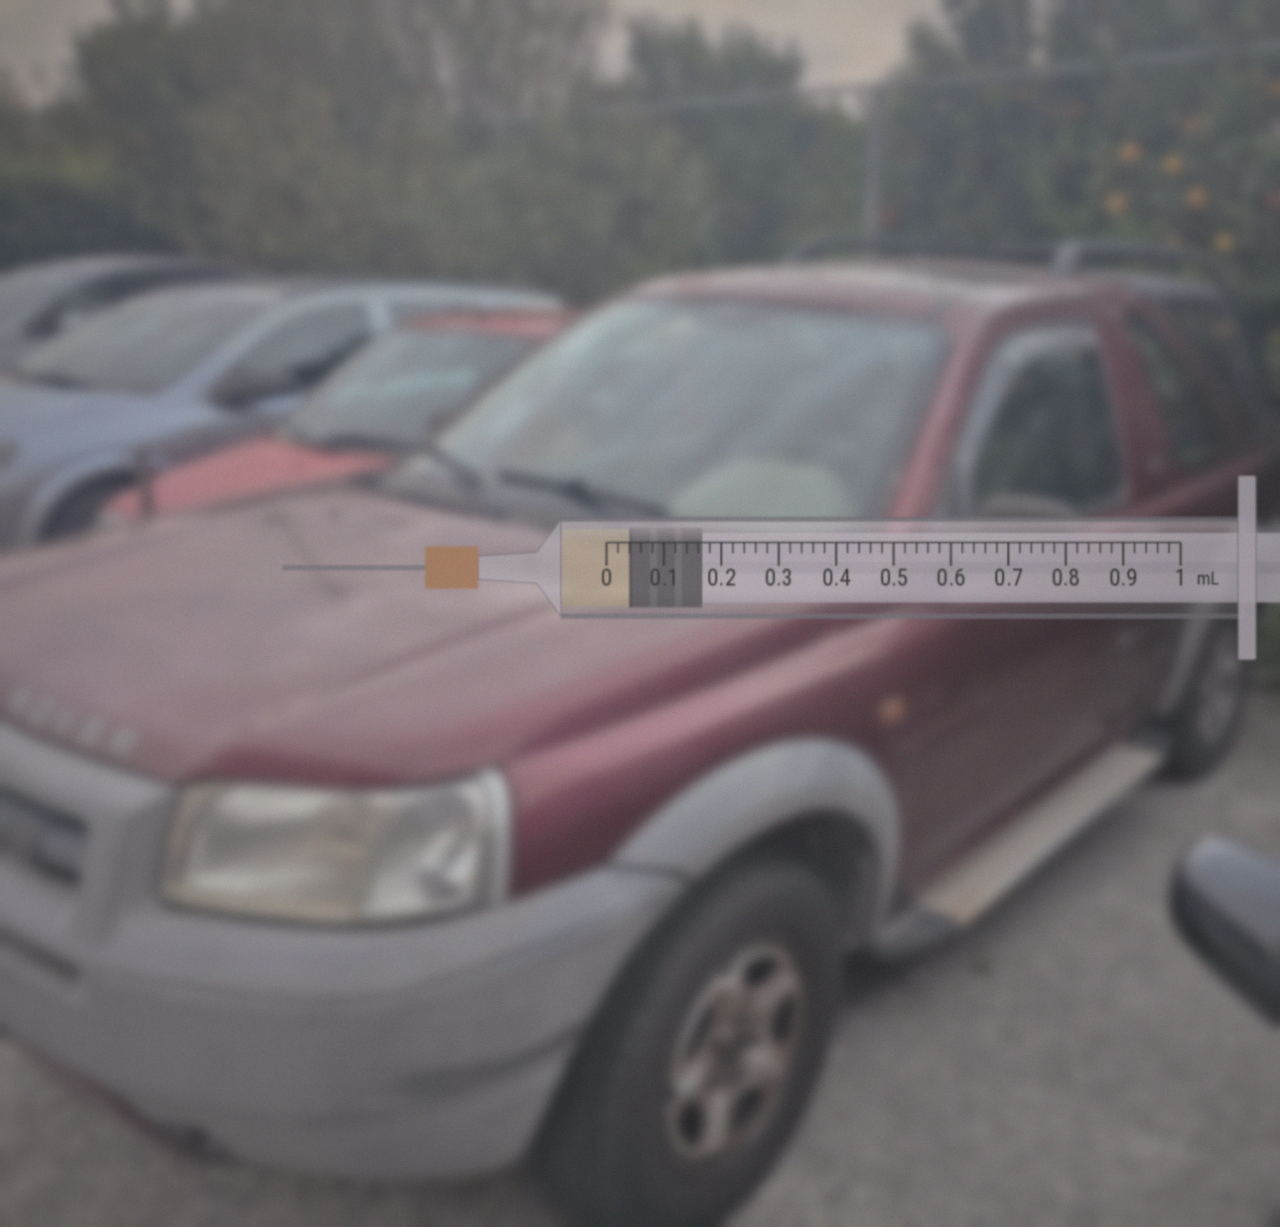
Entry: 0.04 mL
